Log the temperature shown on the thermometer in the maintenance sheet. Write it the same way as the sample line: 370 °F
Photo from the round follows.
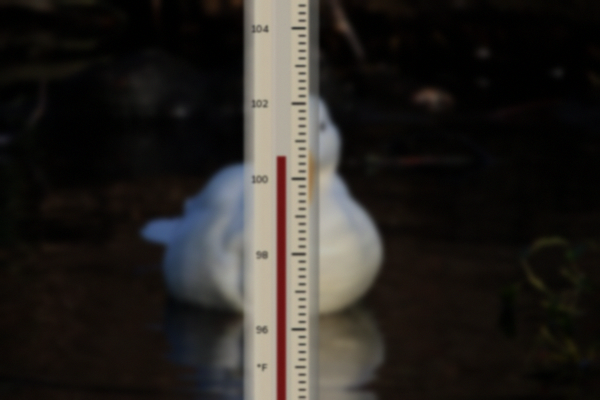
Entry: 100.6 °F
